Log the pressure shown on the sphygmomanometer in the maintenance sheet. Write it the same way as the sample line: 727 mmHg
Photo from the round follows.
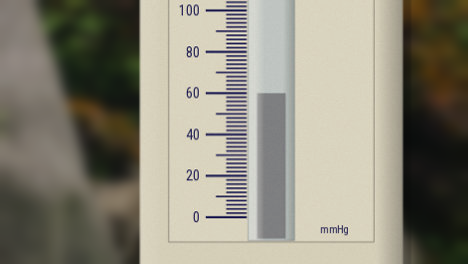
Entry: 60 mmHg
